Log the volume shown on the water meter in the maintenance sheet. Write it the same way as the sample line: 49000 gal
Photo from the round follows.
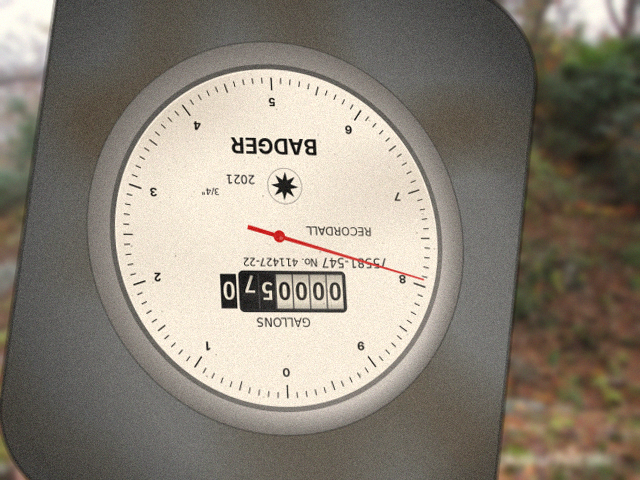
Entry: 567.9 gal
